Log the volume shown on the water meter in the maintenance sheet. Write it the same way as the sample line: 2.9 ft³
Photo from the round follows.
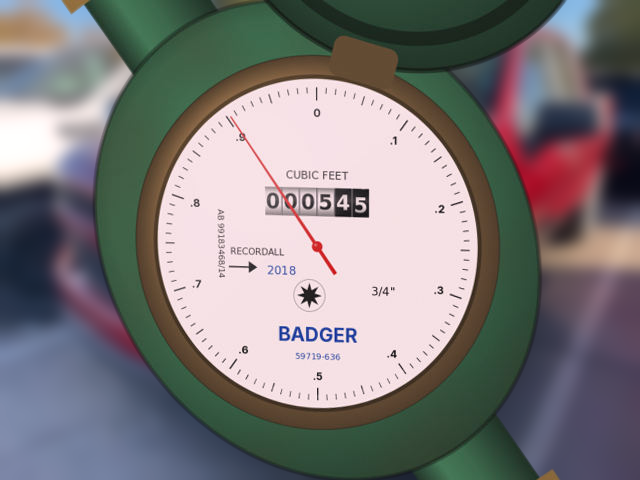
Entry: 544.90 ft³
